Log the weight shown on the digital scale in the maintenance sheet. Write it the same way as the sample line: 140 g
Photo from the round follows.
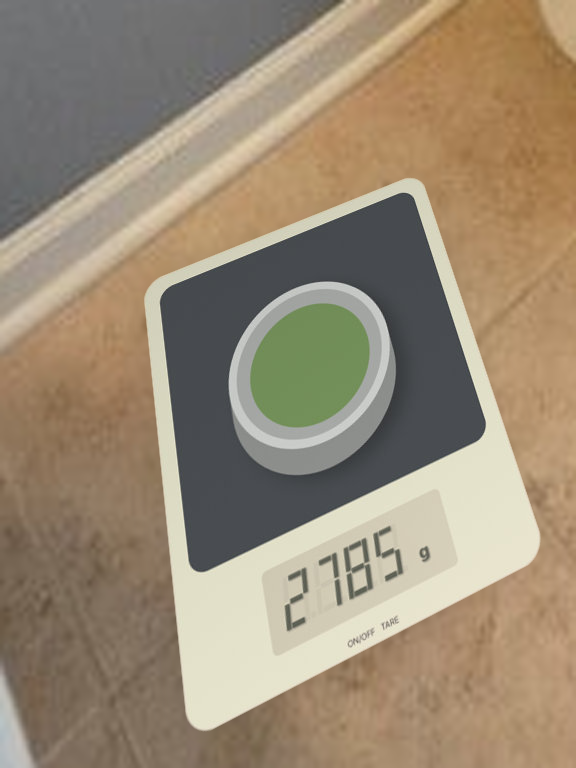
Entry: 2785 g
